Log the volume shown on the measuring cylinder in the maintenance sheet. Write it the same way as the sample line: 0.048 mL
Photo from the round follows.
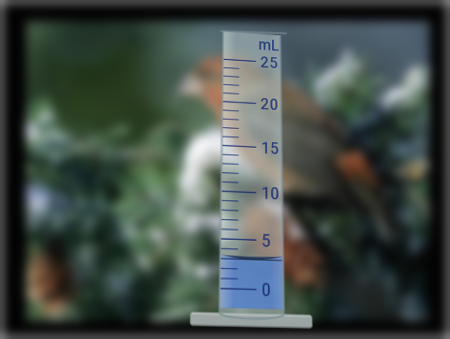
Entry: 3 mL
